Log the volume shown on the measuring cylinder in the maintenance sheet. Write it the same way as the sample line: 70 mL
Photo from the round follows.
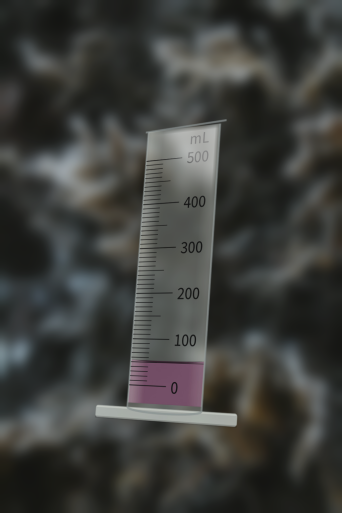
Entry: 50 mL
